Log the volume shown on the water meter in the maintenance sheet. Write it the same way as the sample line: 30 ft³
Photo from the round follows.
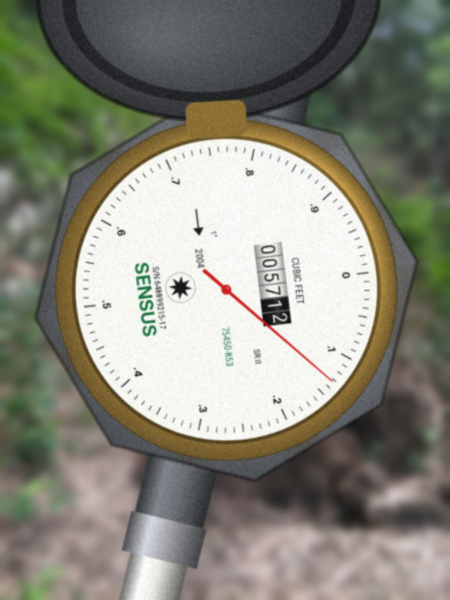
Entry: 5712.13 ft³
